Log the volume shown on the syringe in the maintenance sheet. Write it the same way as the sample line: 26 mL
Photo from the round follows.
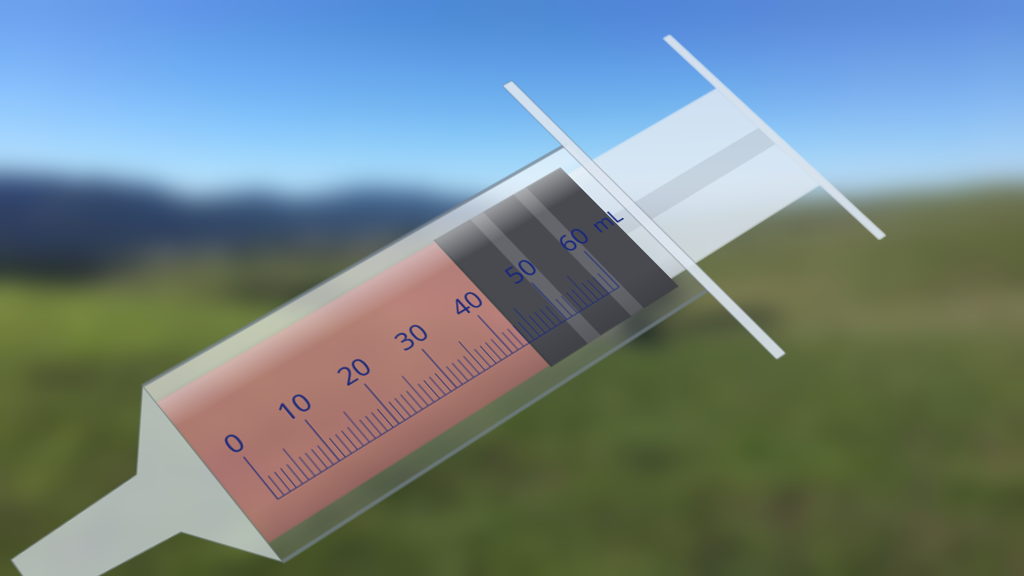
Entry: 43 mL
